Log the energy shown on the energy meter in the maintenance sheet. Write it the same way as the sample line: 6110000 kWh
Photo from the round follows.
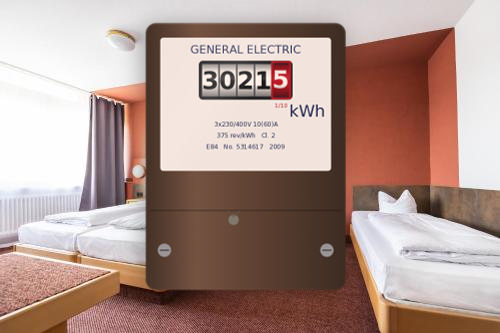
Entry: 3021.5 kWh
